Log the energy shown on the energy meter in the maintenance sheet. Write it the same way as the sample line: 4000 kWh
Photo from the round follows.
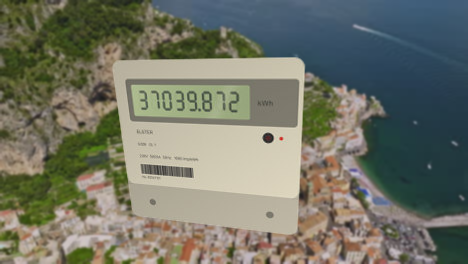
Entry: 37039.872 kWh
